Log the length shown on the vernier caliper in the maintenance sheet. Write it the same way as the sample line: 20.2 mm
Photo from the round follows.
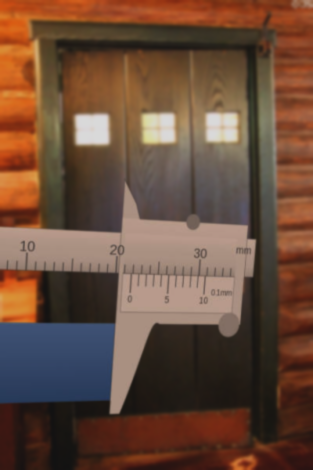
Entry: 21.8 mm
